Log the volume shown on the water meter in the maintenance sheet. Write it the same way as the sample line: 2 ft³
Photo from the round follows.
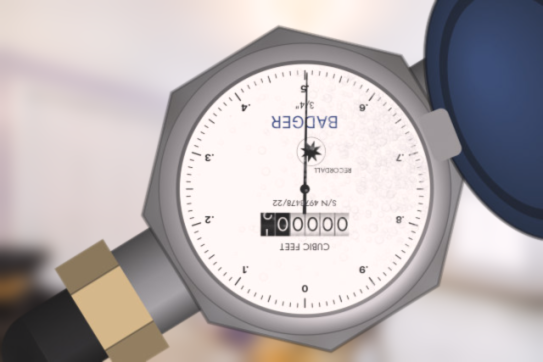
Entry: 1.50 ft³
